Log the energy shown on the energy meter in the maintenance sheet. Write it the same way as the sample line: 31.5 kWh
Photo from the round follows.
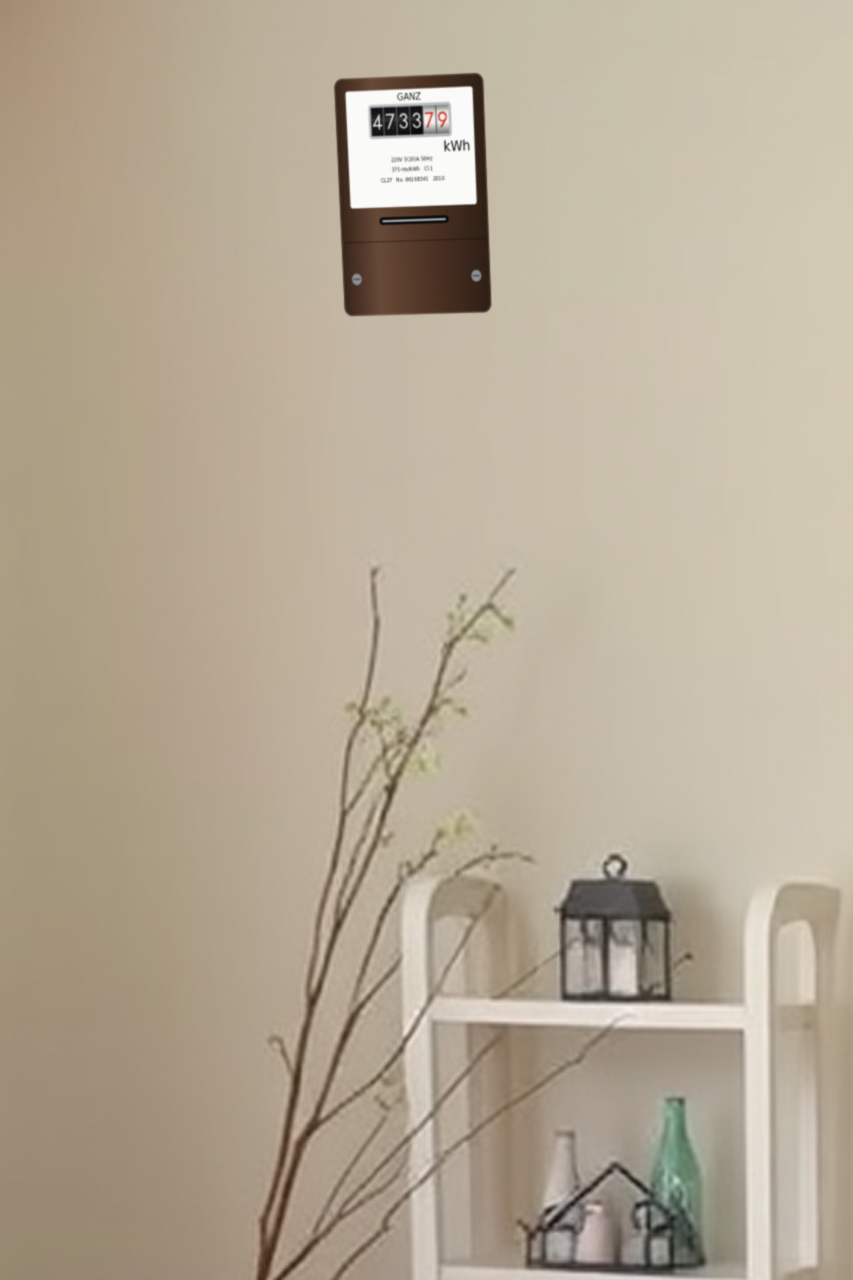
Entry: 4733.79 kWh
